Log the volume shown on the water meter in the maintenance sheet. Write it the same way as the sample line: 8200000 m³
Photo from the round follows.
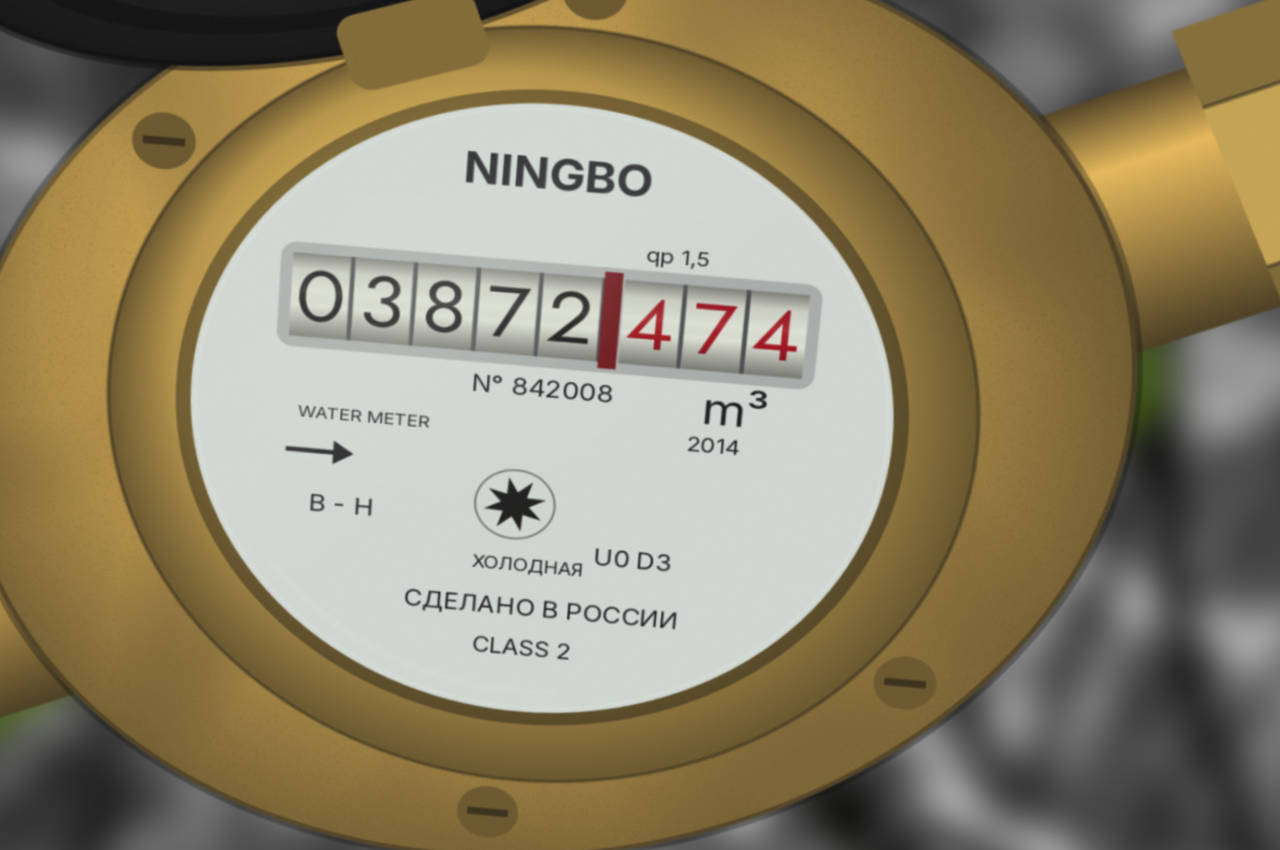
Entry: 3872.474 m³
